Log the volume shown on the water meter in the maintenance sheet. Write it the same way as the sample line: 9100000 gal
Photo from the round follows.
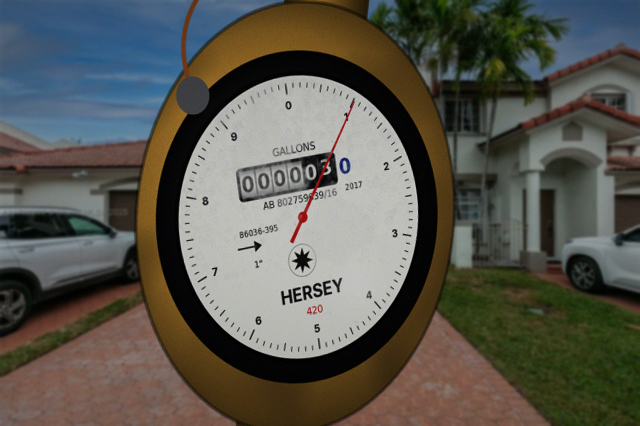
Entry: 31.0 gal
